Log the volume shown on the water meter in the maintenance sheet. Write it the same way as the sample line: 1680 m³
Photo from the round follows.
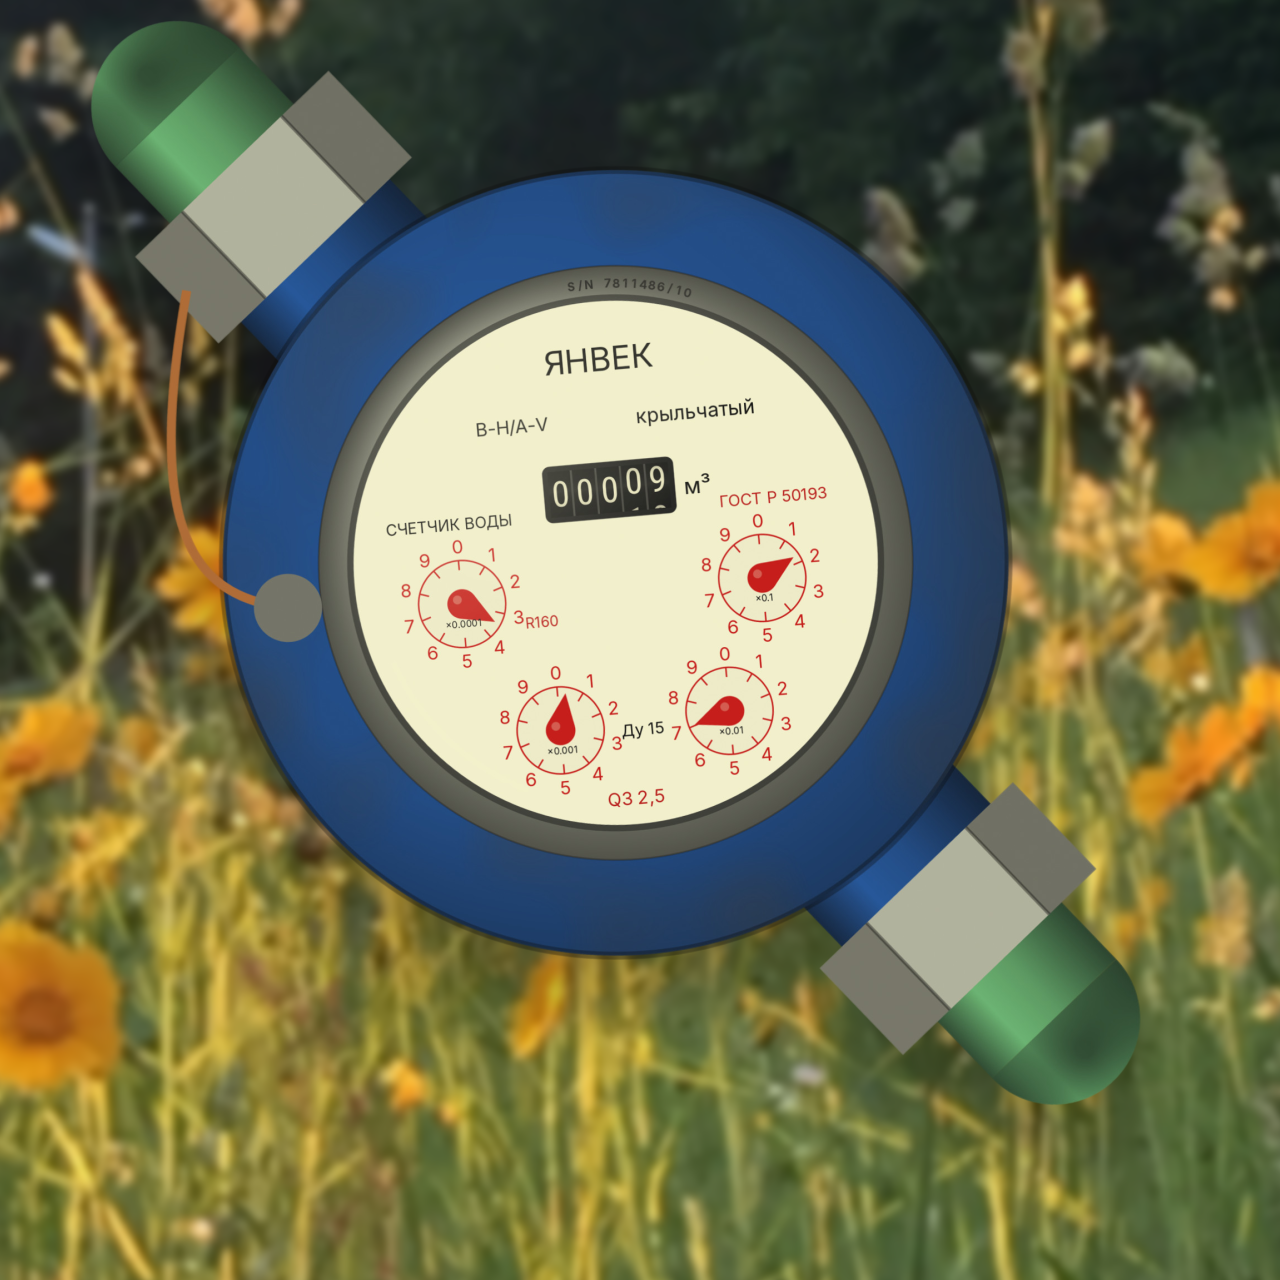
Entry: 9.1703 m³
